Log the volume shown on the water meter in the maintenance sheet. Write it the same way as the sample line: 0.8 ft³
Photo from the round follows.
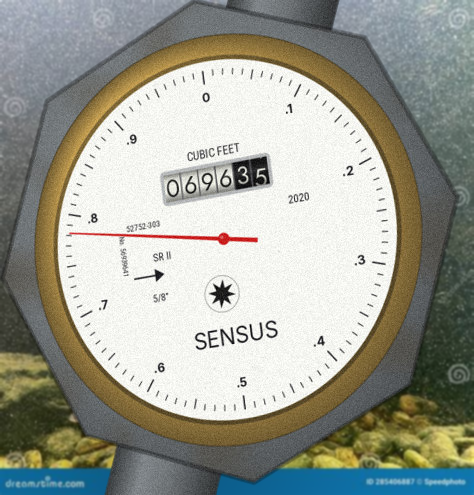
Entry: 69634.78 ft³
